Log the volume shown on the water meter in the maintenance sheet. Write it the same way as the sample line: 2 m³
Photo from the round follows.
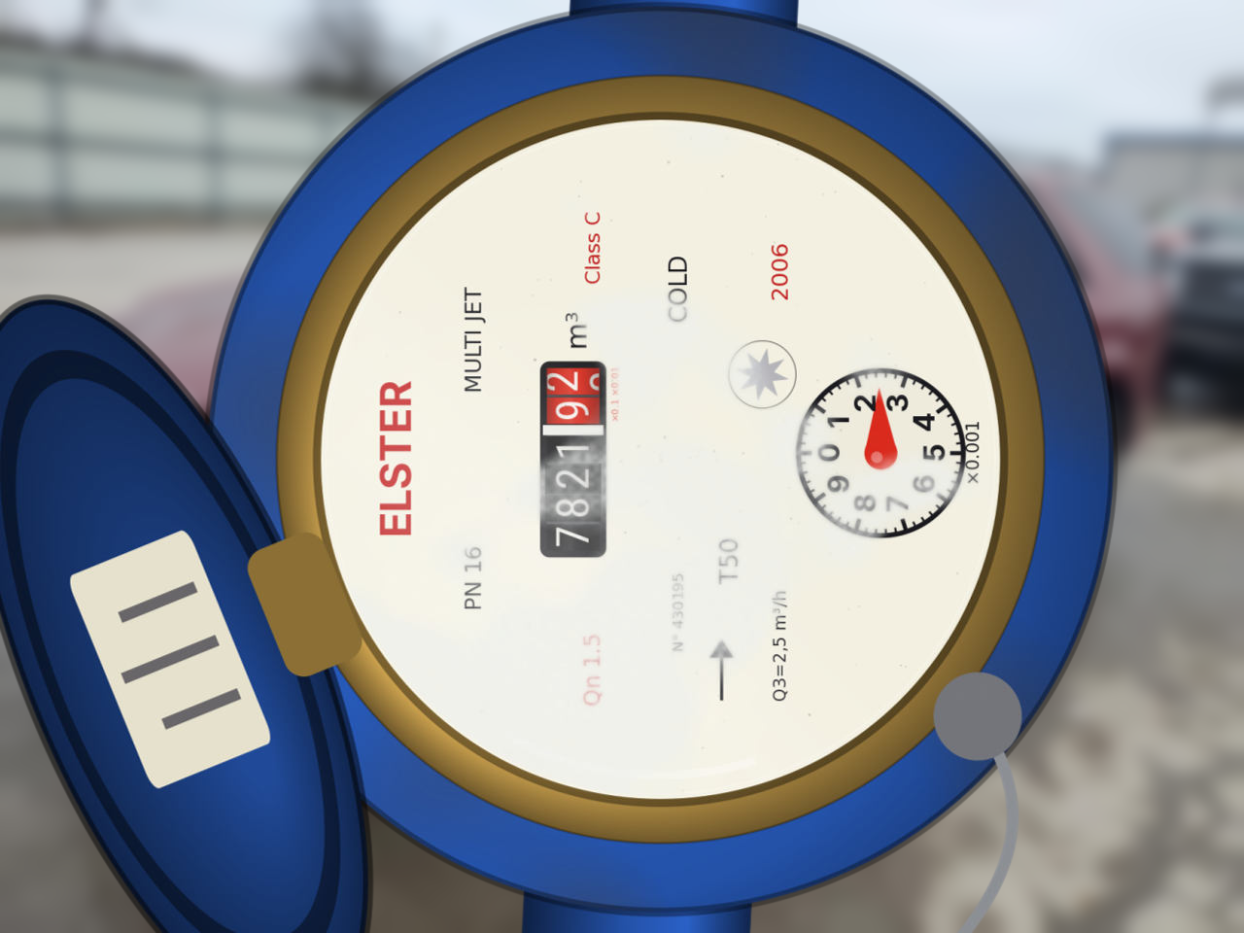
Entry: 7821.922 m³
